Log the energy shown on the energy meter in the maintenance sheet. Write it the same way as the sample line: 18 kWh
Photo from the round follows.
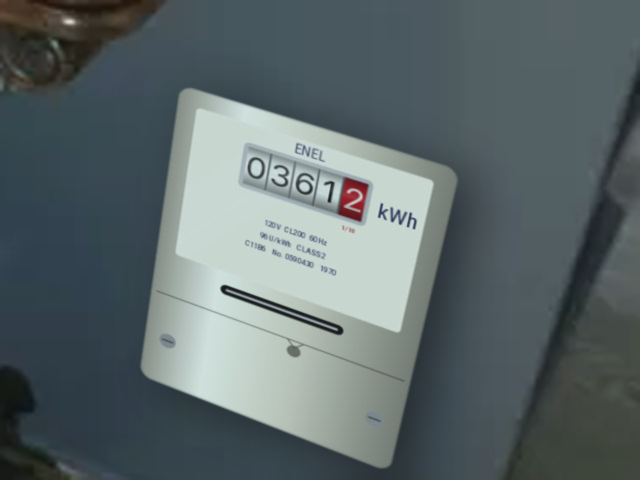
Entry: 361.2 kWh
